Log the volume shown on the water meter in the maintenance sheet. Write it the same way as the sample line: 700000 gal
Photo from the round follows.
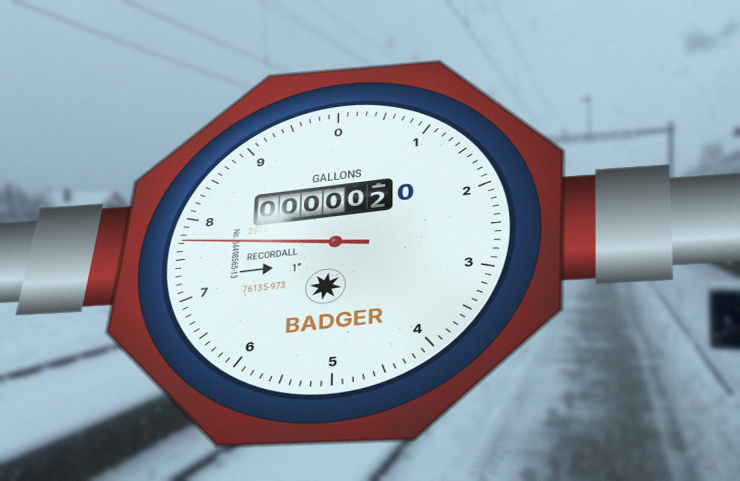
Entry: 17.7 gal
